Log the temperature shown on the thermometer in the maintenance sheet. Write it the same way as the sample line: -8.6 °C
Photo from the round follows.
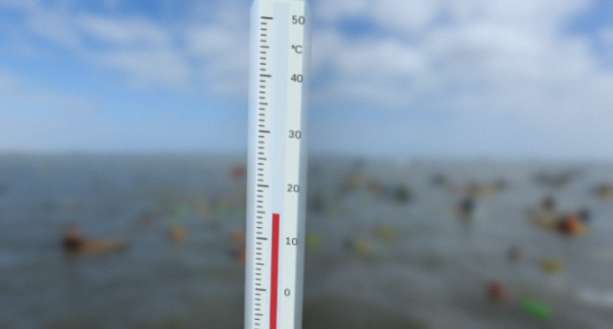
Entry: 15 °C
